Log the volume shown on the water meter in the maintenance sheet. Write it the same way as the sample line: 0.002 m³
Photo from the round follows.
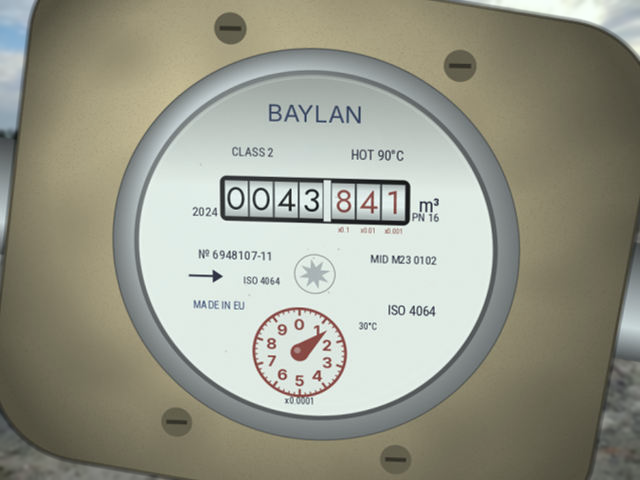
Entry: 43.8411 m³
